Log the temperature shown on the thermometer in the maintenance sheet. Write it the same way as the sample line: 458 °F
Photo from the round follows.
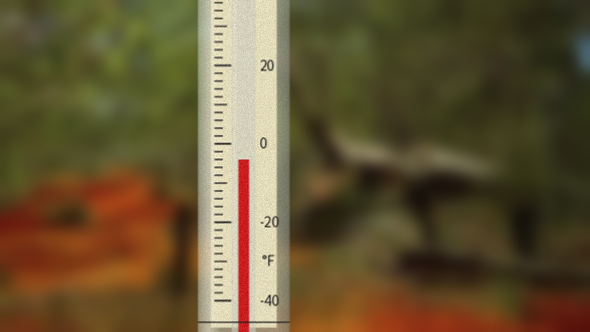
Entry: -4 °F
